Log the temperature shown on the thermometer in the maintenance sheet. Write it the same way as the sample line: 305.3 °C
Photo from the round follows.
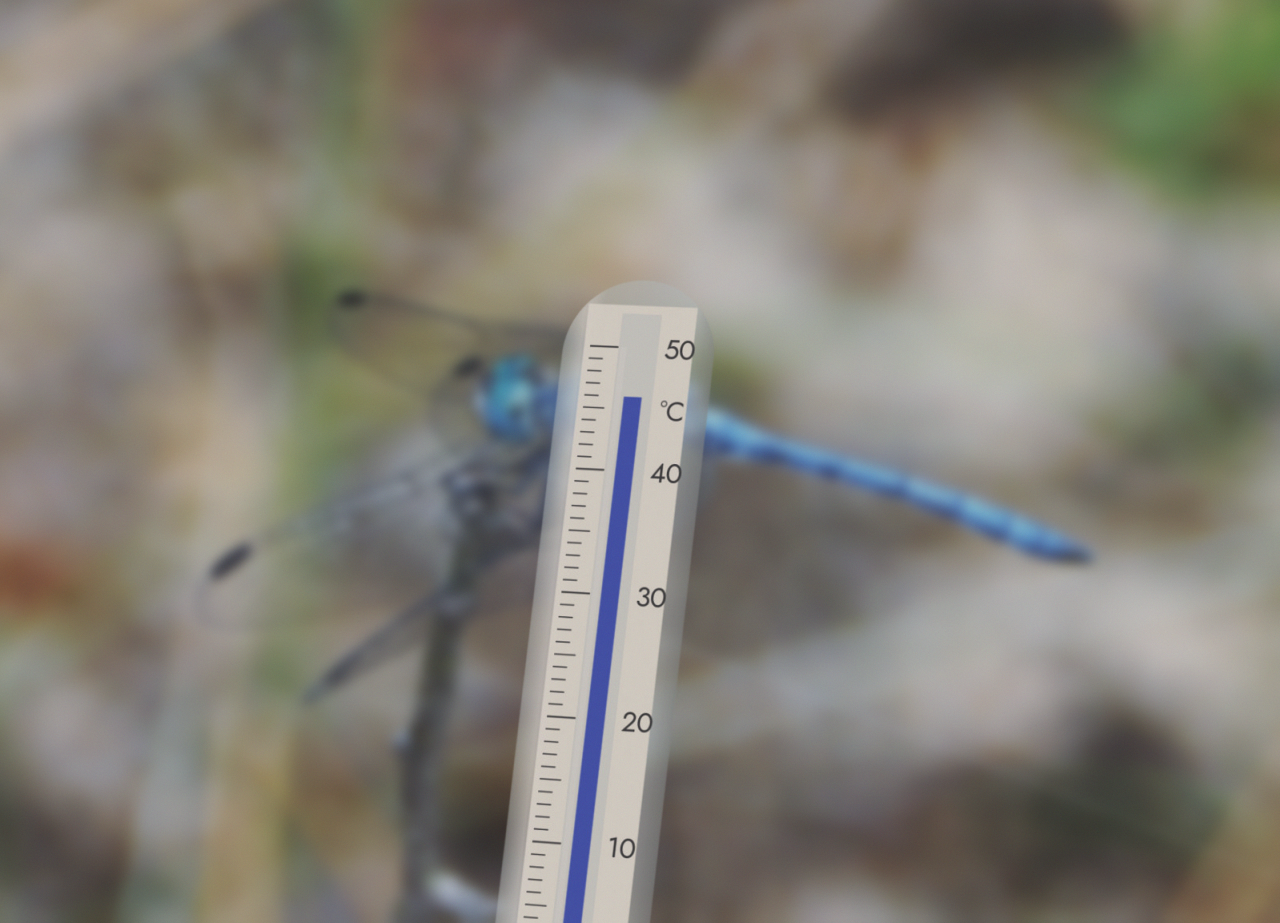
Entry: 46 °C
